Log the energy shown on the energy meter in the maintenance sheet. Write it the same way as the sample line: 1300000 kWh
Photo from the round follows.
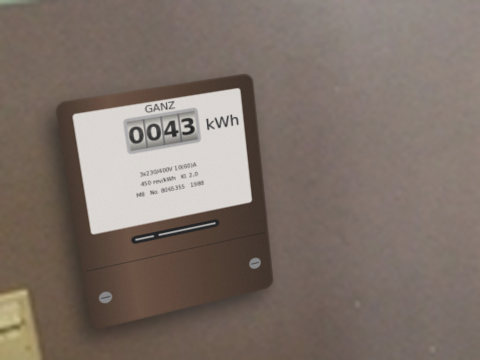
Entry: 43 kWh
